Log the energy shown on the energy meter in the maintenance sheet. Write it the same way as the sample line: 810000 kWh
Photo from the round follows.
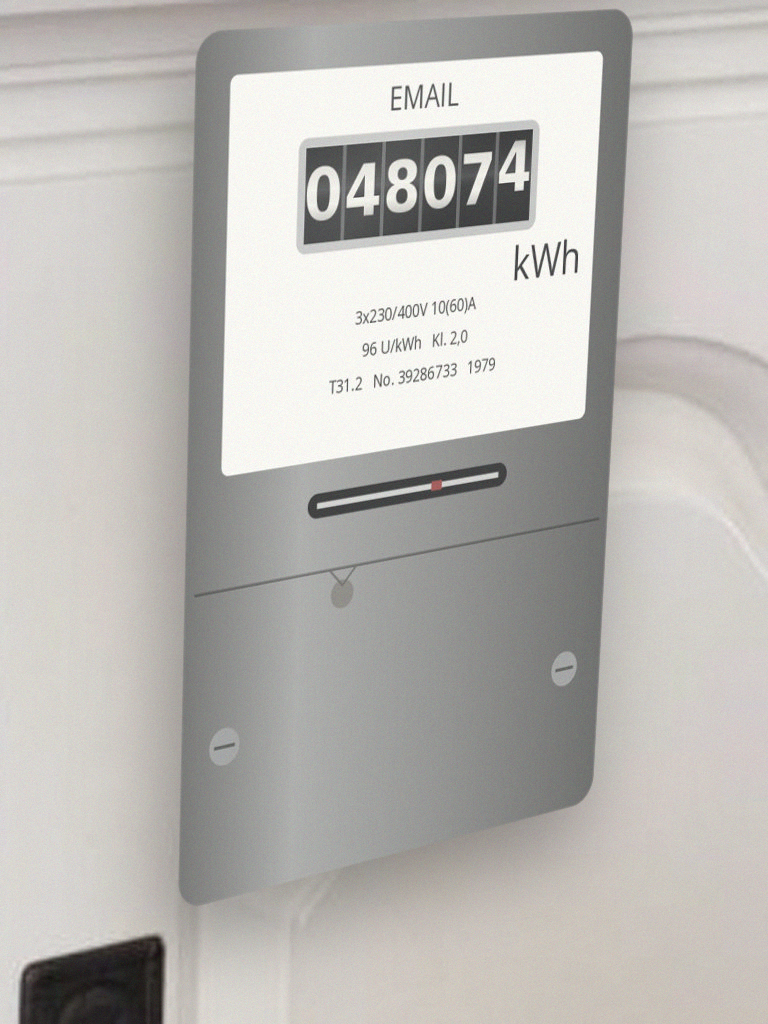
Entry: 48074 kWh
